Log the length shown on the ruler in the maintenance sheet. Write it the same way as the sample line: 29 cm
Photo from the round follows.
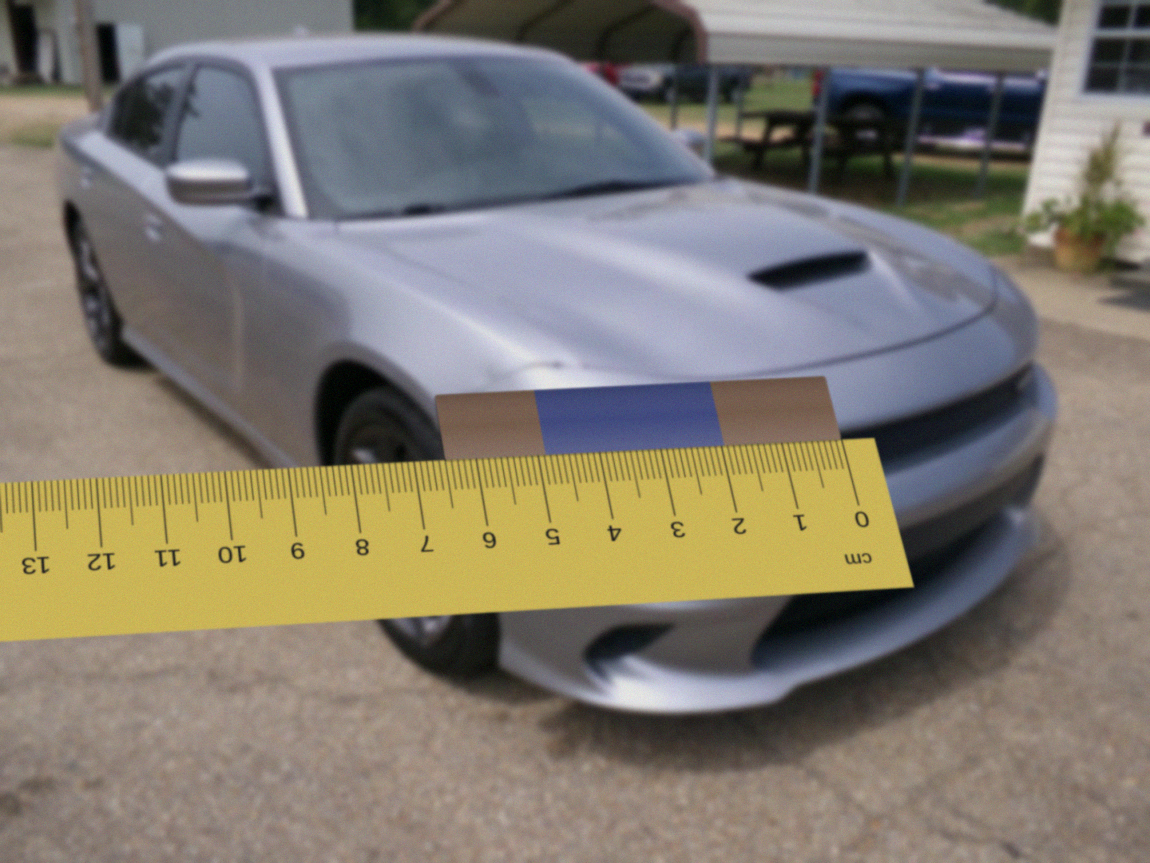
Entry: 6.5 cm
